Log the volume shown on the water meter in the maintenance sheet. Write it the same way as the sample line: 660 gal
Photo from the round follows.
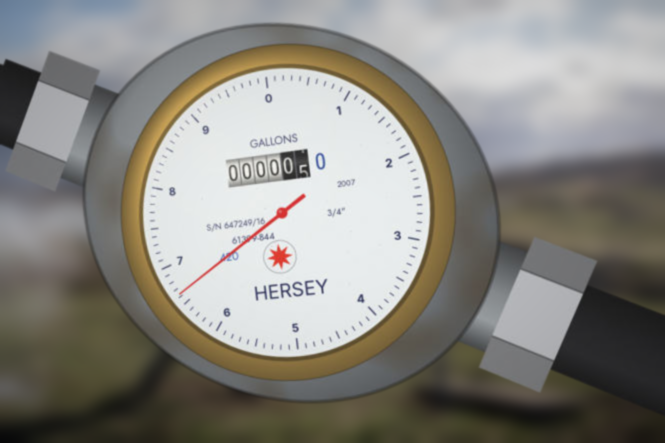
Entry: 46.6 gal
